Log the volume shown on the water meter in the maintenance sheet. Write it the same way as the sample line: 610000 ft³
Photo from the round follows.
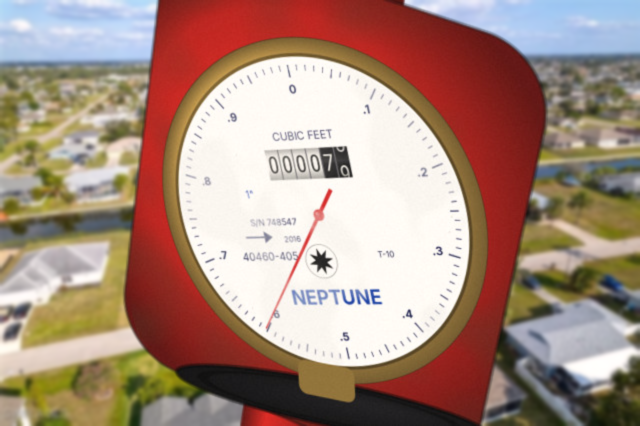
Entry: 78.60 ft³
